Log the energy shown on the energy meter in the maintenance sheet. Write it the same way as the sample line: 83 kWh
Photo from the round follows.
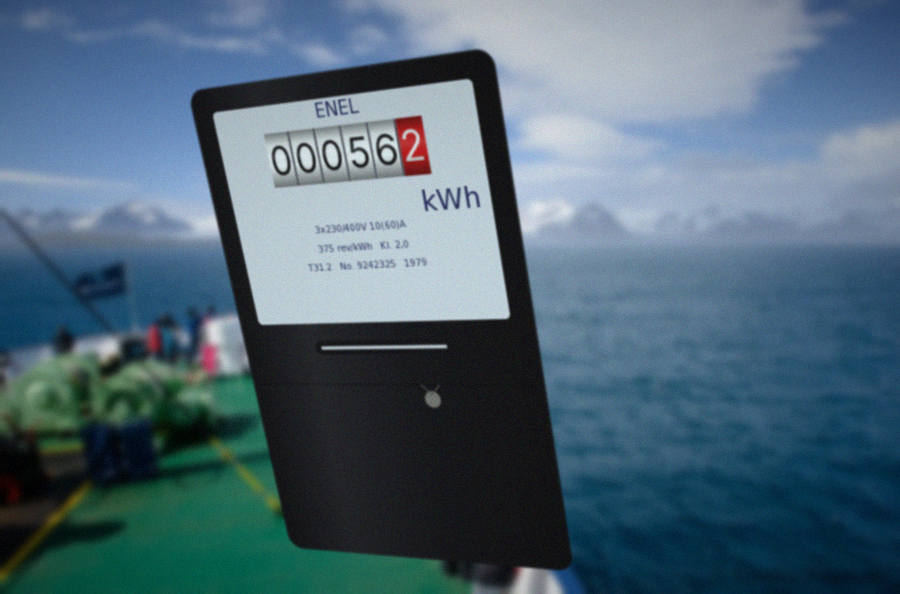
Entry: 56.2 kWh
